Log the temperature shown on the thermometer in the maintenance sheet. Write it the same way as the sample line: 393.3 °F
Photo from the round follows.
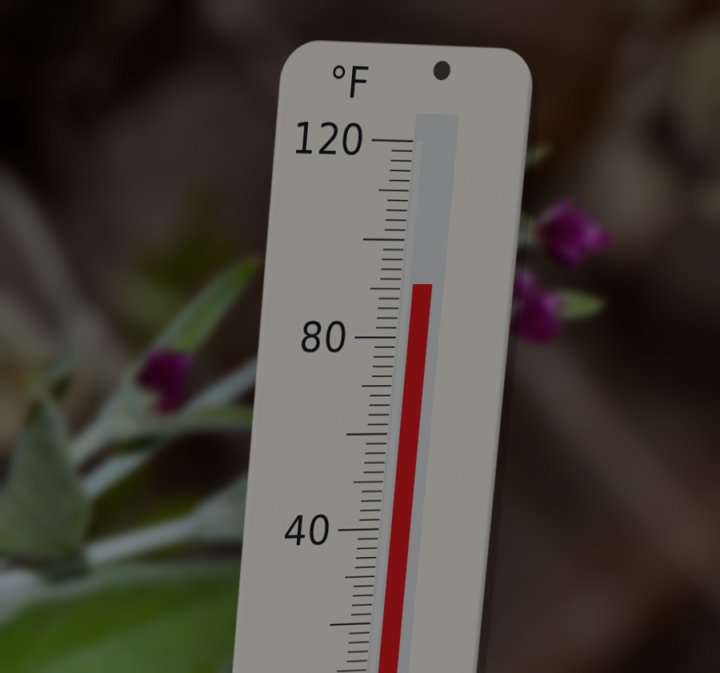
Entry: 91 °F
